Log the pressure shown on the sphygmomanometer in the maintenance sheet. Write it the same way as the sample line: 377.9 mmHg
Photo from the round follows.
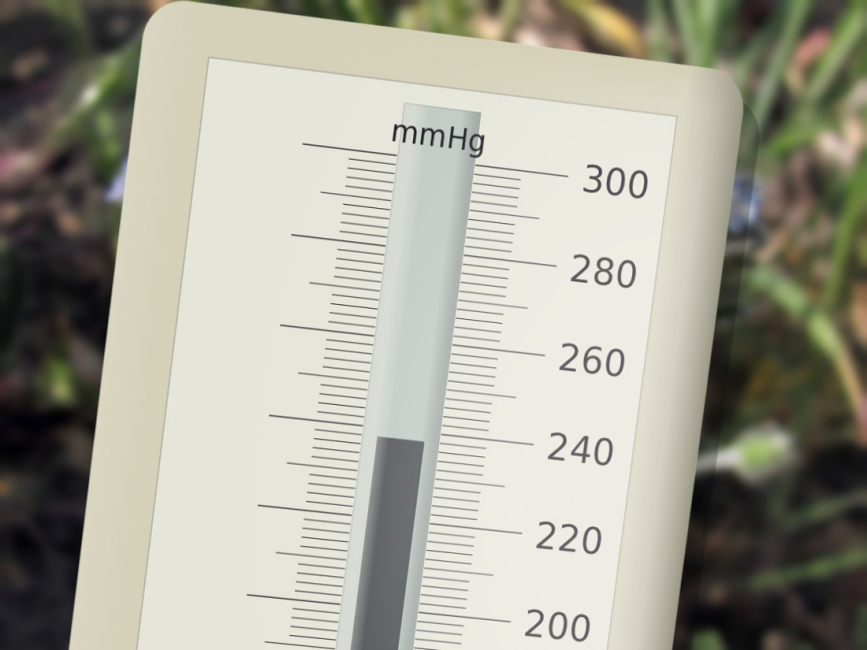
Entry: 238 mmHg
